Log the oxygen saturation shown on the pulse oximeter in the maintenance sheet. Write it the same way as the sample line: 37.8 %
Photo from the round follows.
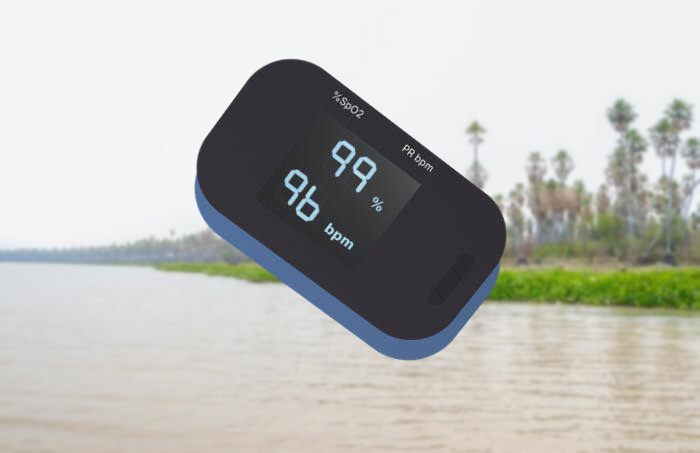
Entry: 99 %
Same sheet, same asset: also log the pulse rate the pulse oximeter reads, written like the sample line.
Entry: 96 bpm
